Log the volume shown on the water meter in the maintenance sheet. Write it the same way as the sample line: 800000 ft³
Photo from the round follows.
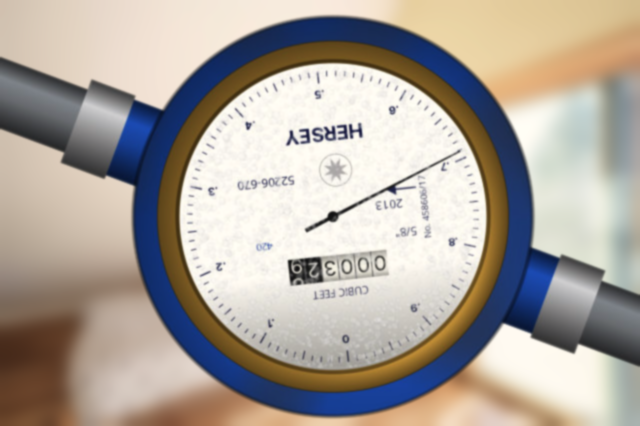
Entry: 328.69 ft³
